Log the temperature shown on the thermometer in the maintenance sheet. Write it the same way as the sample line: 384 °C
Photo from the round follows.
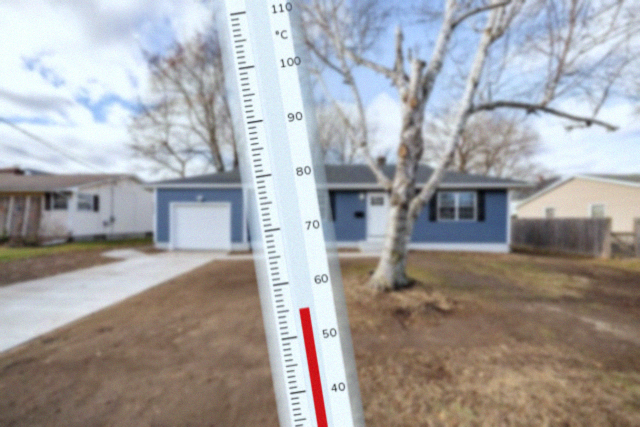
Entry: 55 °C
